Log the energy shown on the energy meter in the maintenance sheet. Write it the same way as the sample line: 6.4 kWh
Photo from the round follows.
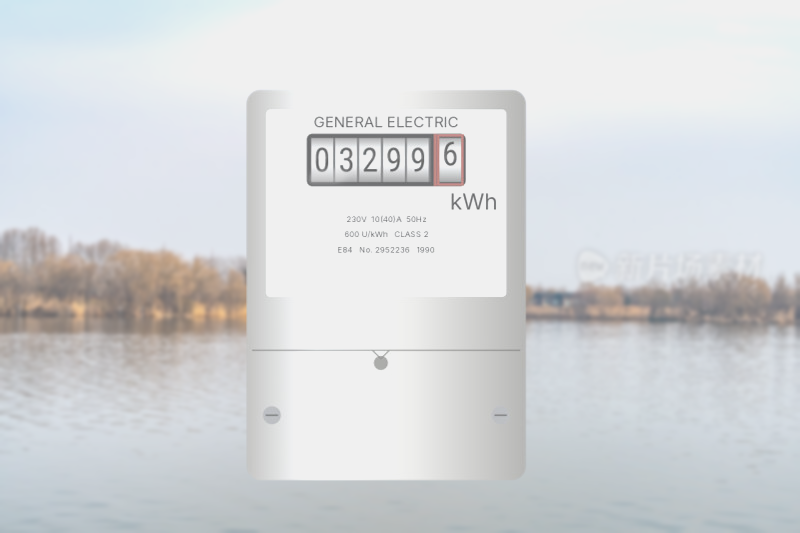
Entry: 3299.6 kWh
